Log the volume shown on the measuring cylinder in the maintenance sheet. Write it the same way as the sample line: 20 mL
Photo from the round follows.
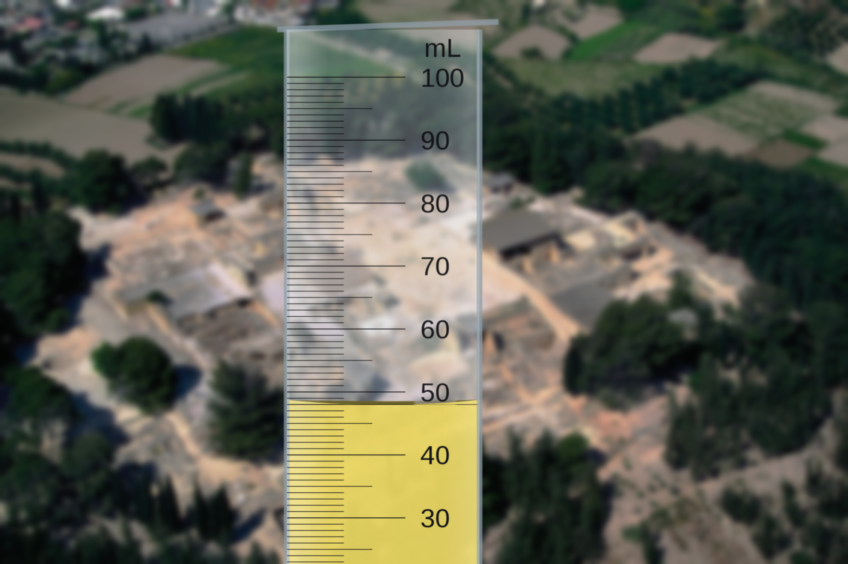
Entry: 48 mL
